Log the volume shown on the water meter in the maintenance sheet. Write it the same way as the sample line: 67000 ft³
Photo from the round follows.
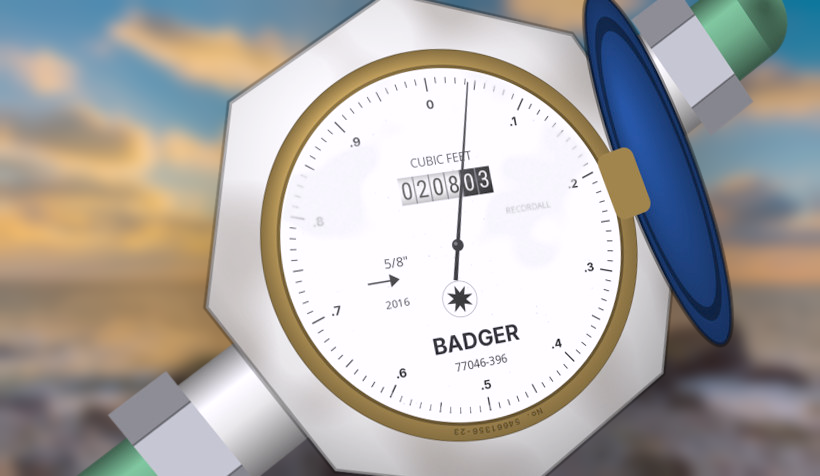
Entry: 20803.04 ft³
